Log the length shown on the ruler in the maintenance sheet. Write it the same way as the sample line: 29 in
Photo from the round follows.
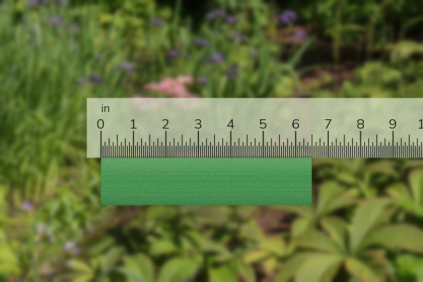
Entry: 6.5 in
